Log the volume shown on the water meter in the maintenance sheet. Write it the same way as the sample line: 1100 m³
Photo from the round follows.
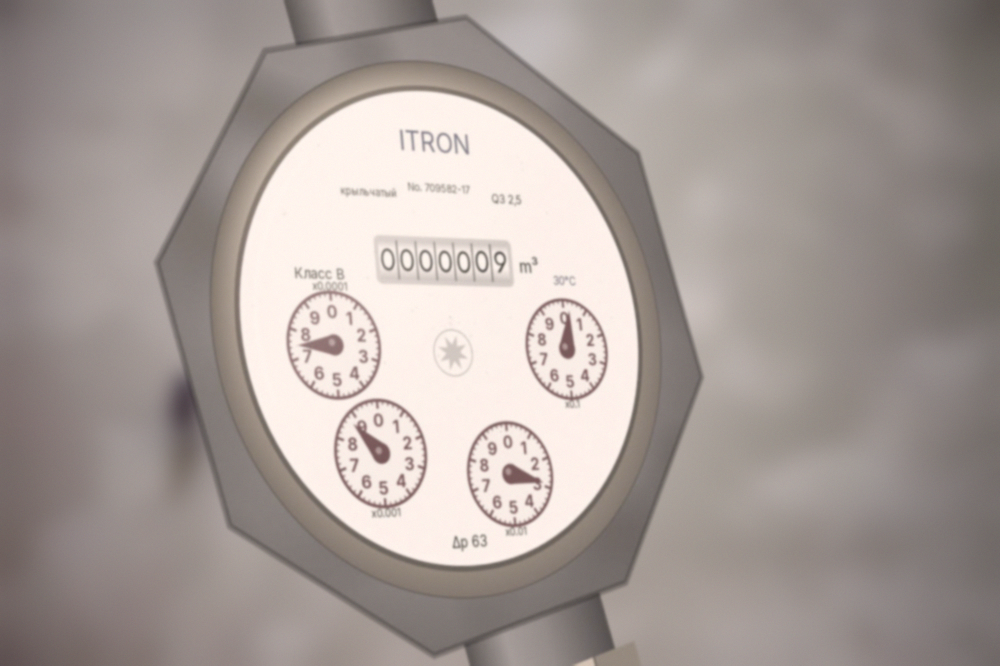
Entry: 9.0287 m³
